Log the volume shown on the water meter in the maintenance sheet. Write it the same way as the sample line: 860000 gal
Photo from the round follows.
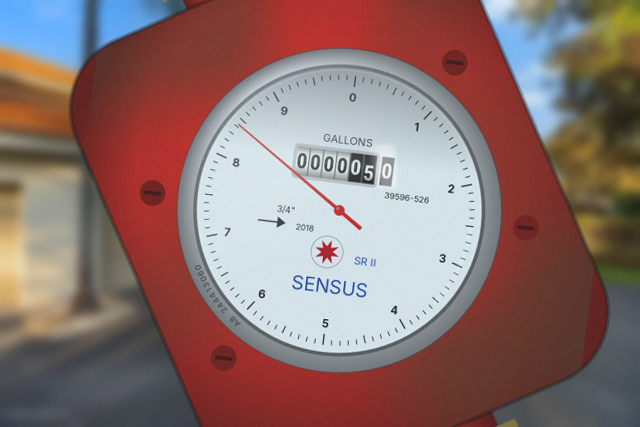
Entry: 48.4 gal
